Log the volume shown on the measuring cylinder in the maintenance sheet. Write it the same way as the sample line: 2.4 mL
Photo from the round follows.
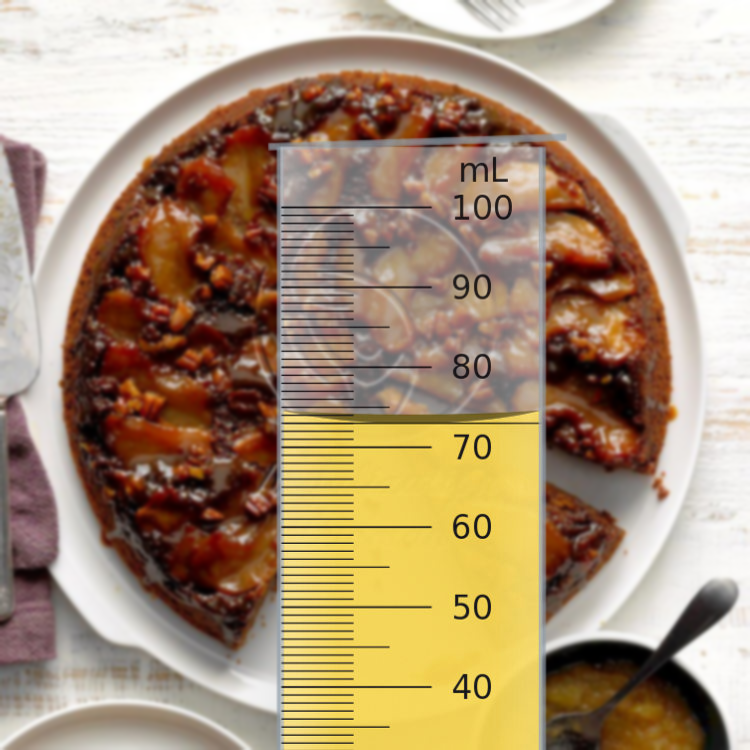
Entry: 73 mL
